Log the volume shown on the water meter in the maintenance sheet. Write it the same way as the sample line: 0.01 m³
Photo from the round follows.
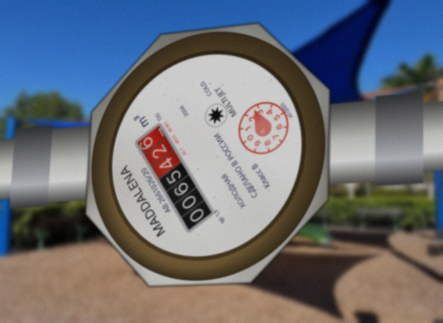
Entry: 65.4262 m³
